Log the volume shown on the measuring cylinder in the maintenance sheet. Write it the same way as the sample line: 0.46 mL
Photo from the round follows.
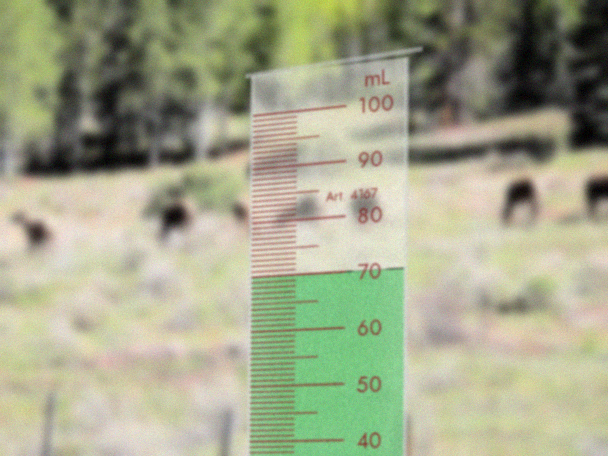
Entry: 70 mL
